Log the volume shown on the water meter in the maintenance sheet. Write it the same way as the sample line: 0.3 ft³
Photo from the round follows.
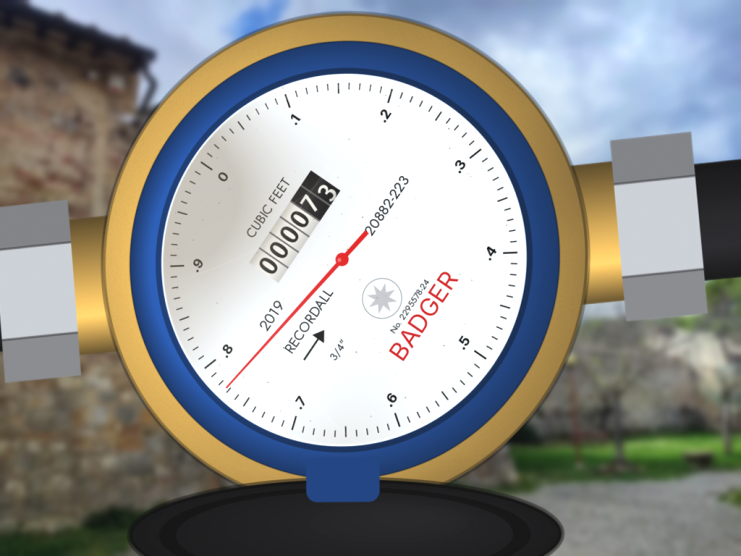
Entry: 72.77 ft³
